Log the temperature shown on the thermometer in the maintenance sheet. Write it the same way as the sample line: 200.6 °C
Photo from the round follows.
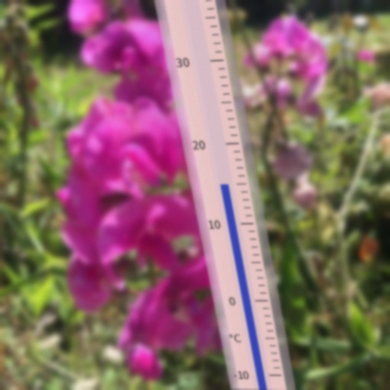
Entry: 15 °C
